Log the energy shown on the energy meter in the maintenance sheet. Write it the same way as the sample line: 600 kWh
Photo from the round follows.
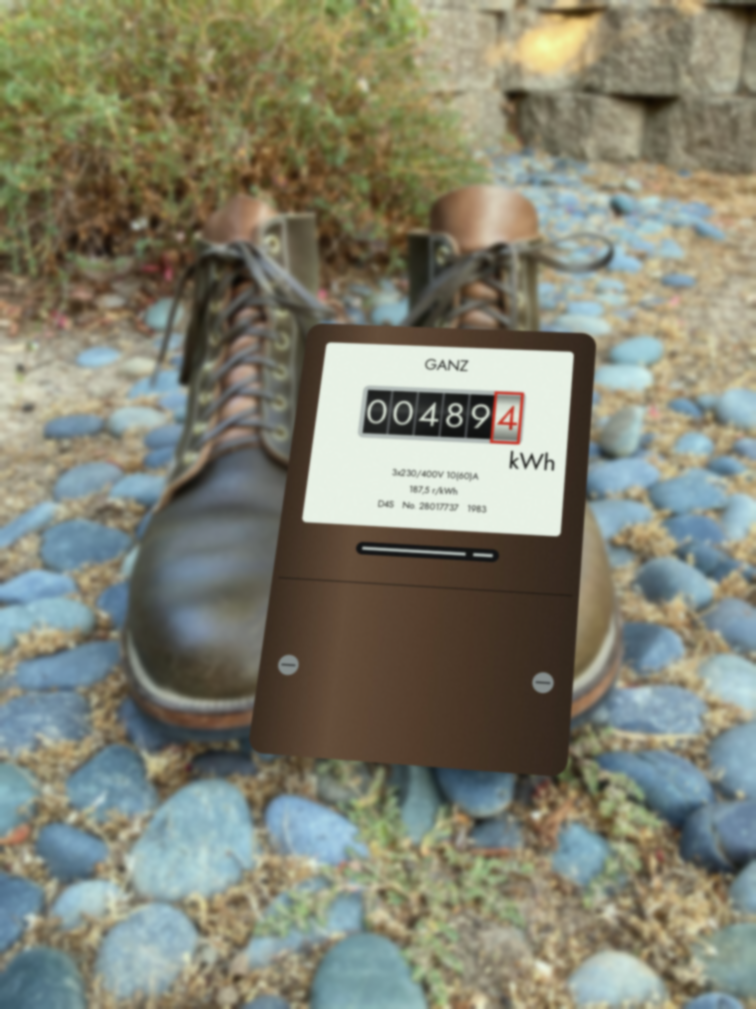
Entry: 489.4 kWh
